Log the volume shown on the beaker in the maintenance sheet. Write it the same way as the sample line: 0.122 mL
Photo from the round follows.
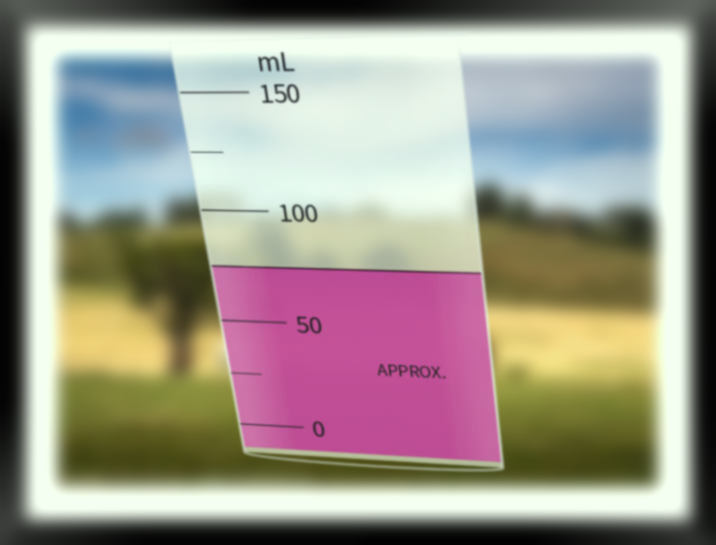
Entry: 75 mL
